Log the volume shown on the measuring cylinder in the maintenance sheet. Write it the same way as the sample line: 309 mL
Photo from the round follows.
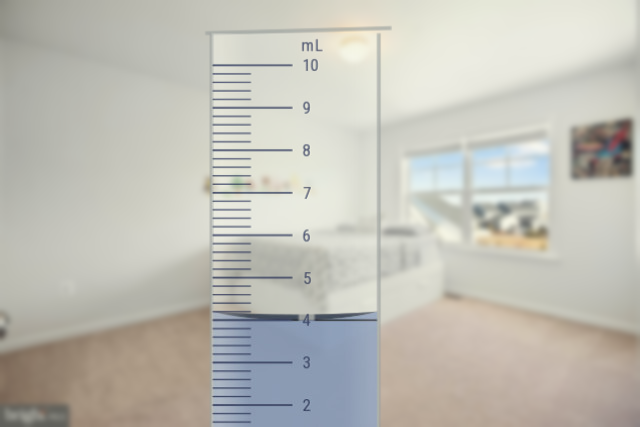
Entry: 4 mL
